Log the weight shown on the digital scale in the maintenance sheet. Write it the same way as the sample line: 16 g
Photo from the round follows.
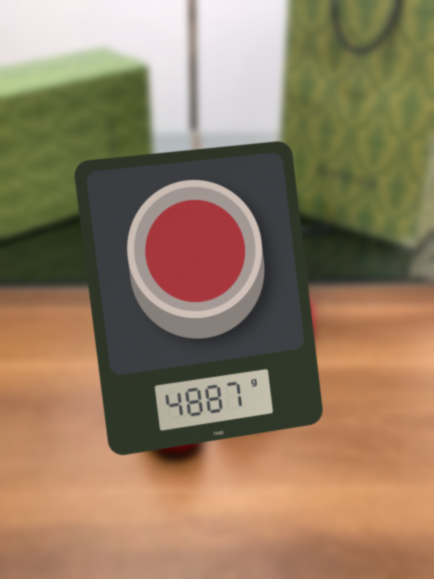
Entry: 4887 g
